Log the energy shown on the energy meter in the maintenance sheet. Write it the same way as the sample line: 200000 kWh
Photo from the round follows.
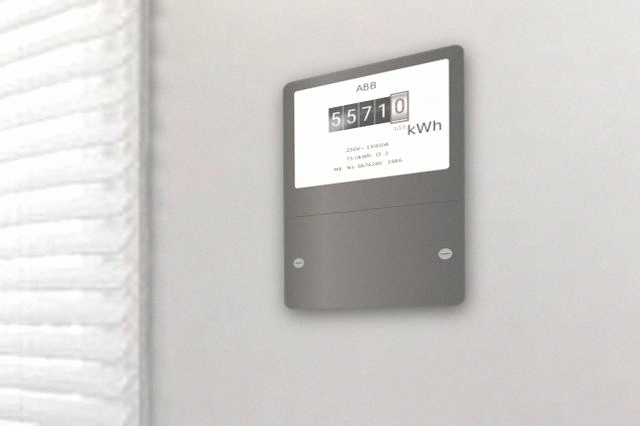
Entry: 5571.0 kWh
